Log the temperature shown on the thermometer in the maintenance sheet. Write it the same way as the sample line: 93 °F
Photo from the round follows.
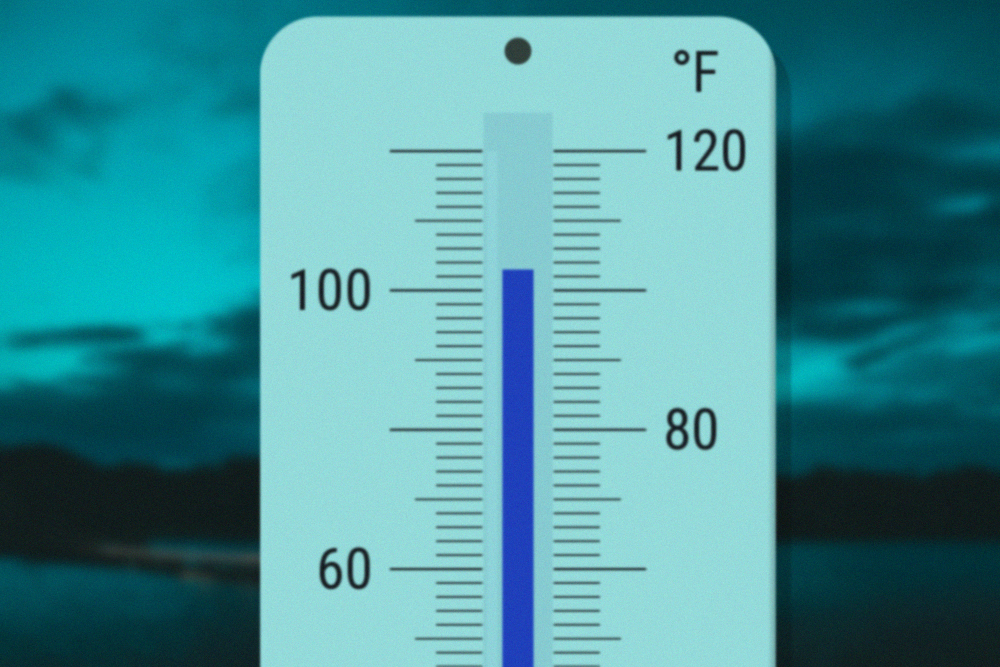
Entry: 103 °F
